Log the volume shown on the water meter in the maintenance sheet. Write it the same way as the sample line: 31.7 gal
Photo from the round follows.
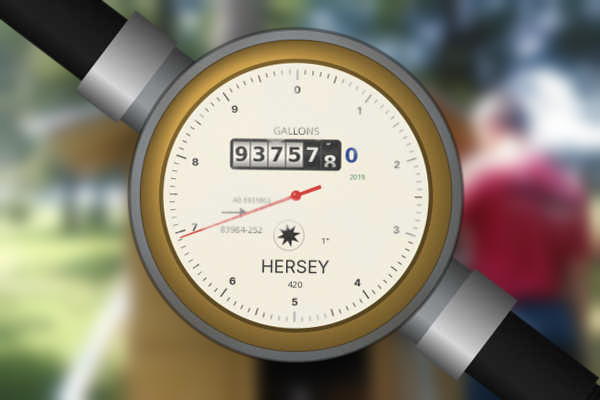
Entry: 9375776.9 gal
